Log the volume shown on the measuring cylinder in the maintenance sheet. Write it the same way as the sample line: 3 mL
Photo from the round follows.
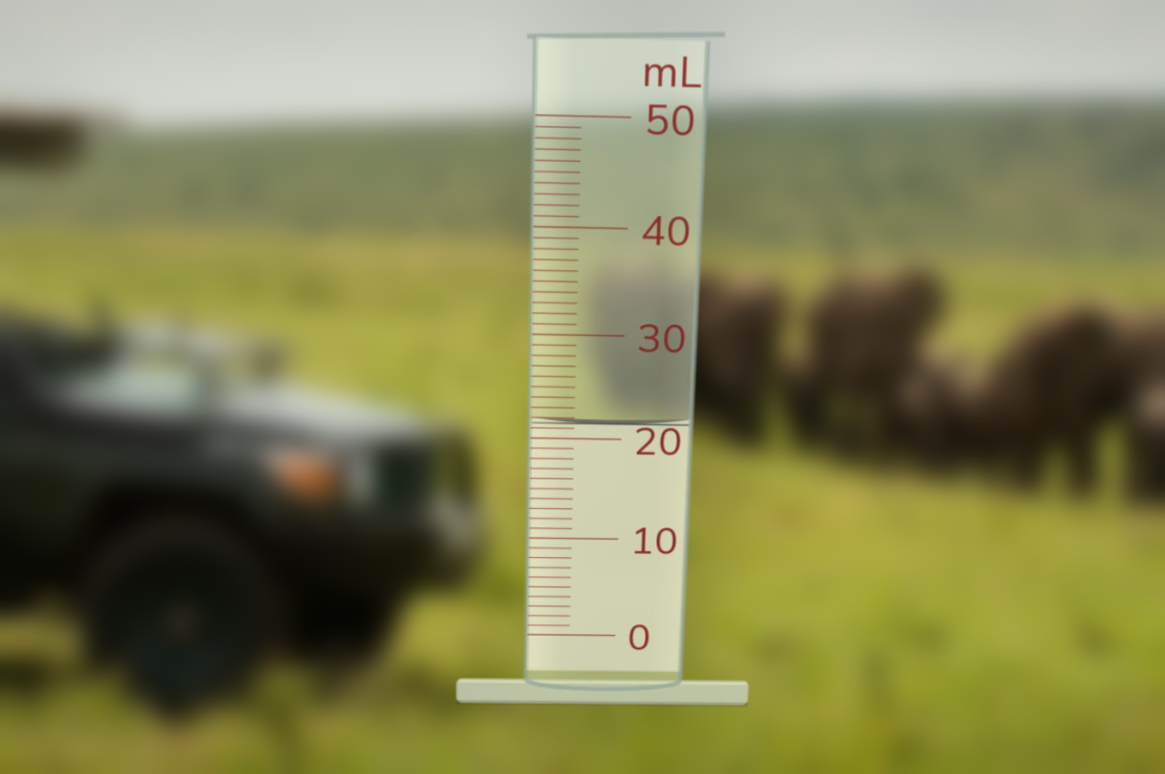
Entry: 21.5 mL
